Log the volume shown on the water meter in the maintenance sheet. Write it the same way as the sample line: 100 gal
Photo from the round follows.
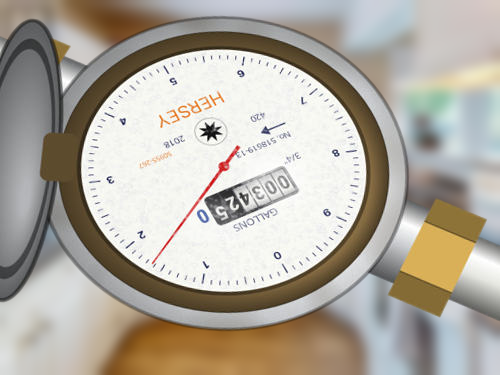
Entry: 34251.6 gal
